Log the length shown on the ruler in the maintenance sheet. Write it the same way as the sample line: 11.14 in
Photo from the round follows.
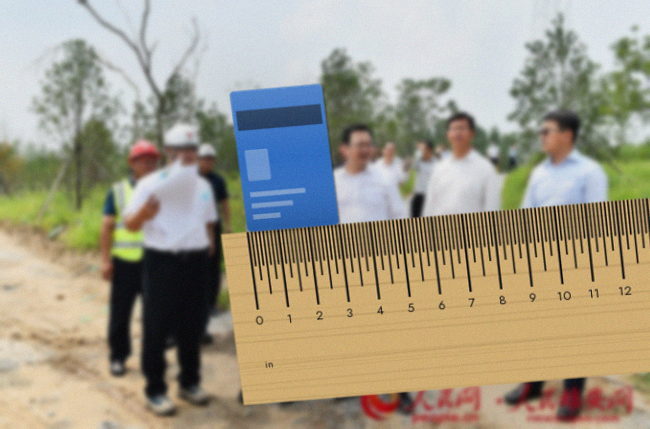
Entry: 3 in
